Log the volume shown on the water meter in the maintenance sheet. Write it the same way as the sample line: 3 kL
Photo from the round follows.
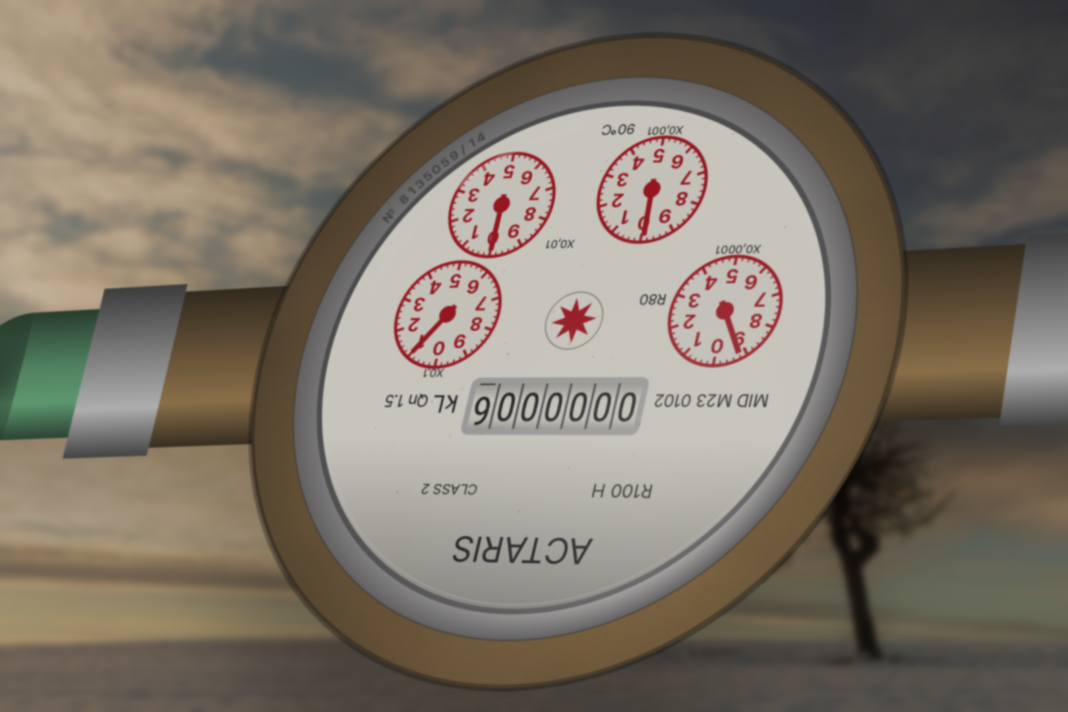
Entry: 6.0999 kL
